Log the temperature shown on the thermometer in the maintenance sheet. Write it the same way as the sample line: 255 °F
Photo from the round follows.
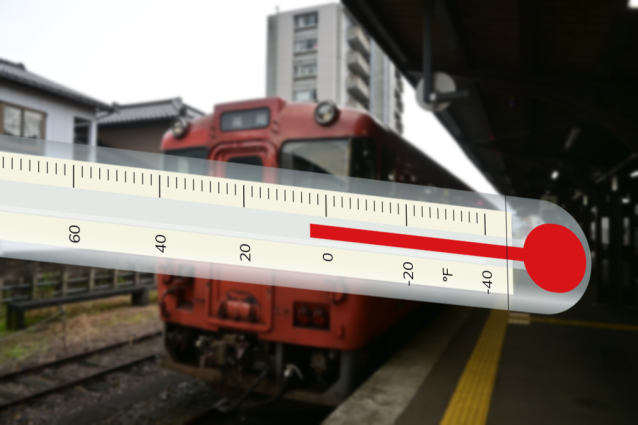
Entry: 4 °F
